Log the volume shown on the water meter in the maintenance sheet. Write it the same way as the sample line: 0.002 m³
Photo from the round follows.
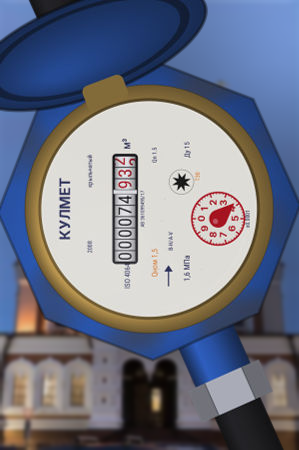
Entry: 74.9323 m³
